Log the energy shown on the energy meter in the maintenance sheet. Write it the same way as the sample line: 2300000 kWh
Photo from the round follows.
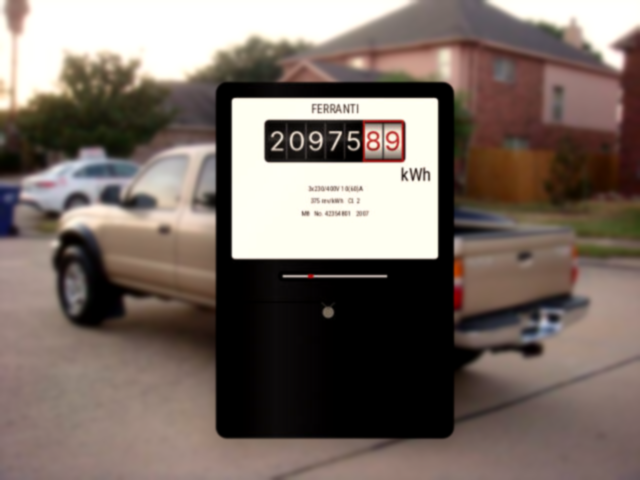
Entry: 20975.89 kWh
